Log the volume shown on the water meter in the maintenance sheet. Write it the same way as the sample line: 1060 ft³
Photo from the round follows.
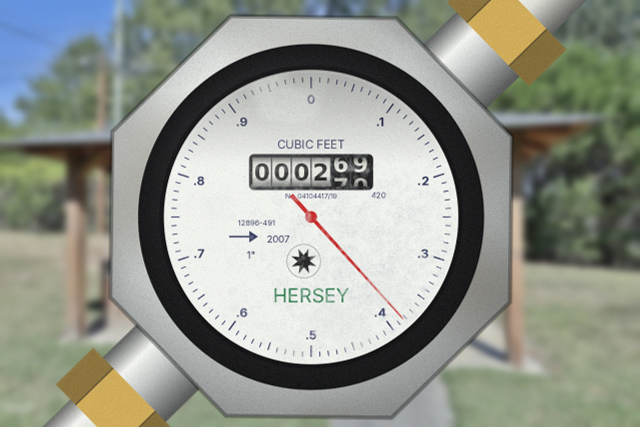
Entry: 269.38 ft³
